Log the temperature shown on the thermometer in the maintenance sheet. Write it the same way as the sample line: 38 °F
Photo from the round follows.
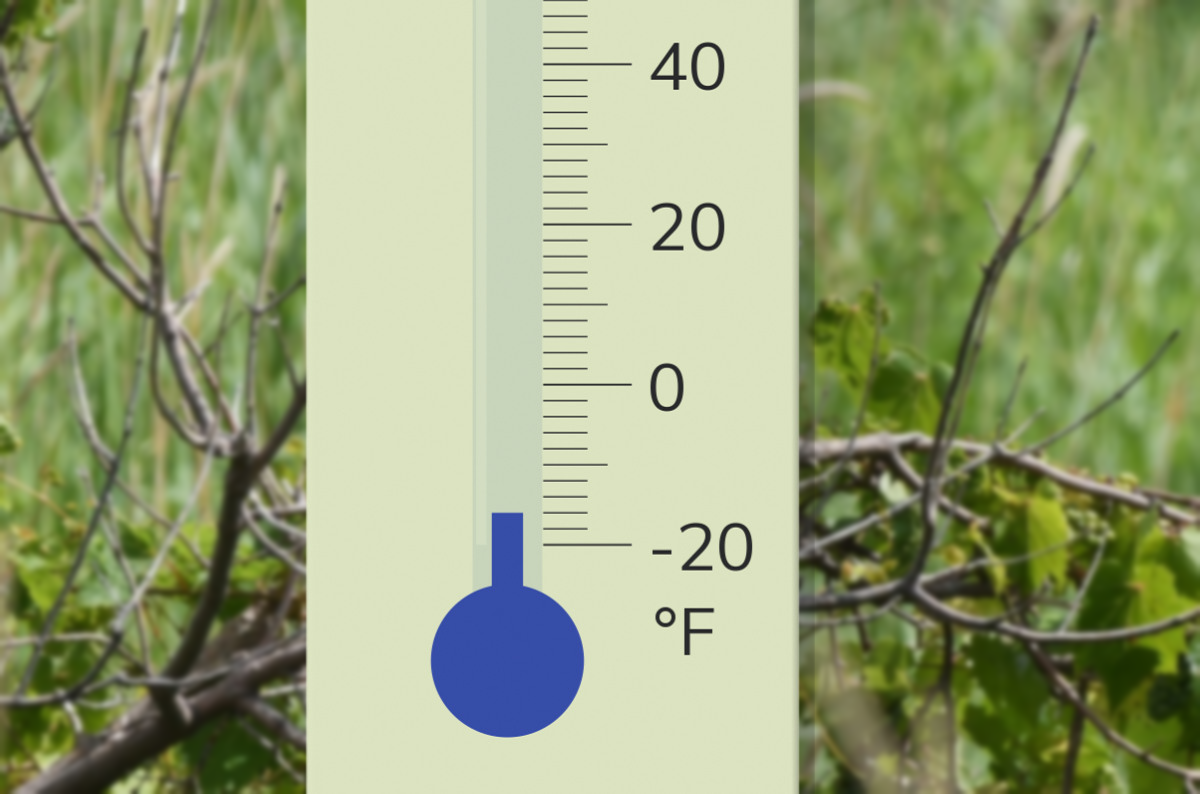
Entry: -16 °F
